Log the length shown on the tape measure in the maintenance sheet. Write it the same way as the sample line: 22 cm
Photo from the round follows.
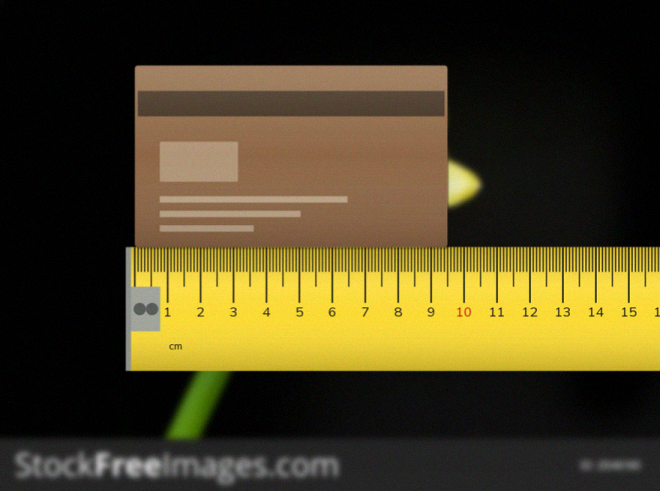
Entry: 9.5 cm
